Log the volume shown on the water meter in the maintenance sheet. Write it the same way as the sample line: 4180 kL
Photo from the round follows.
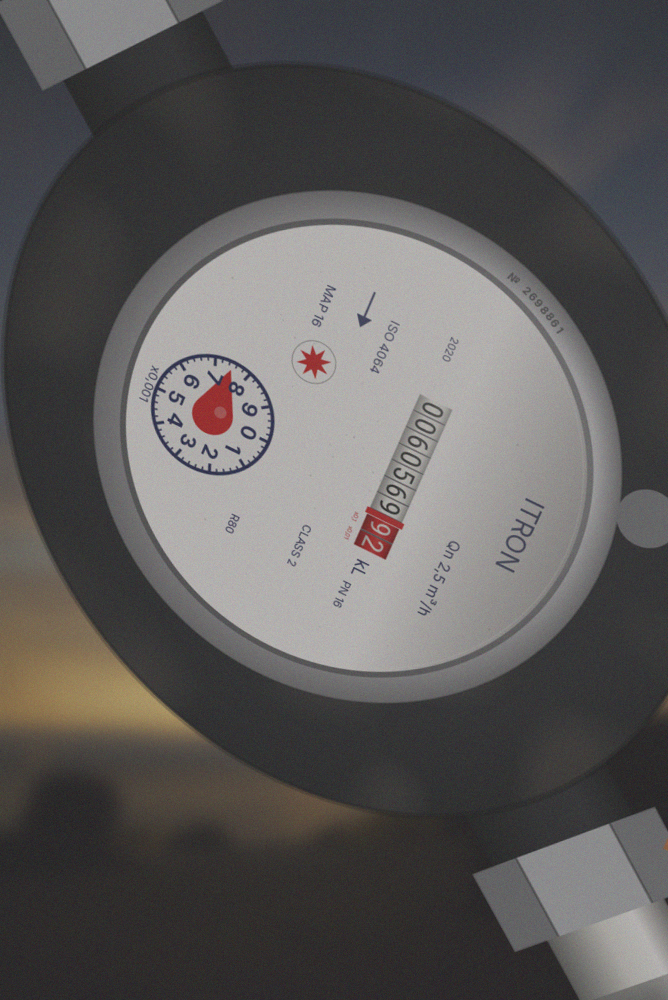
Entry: 60569.927 kL
